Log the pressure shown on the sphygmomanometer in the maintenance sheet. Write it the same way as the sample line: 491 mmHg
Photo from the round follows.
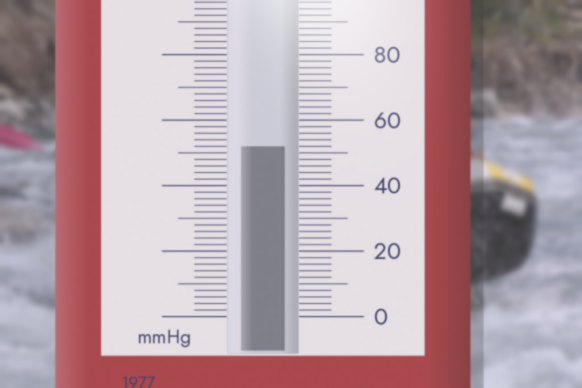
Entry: 52 mmHg
